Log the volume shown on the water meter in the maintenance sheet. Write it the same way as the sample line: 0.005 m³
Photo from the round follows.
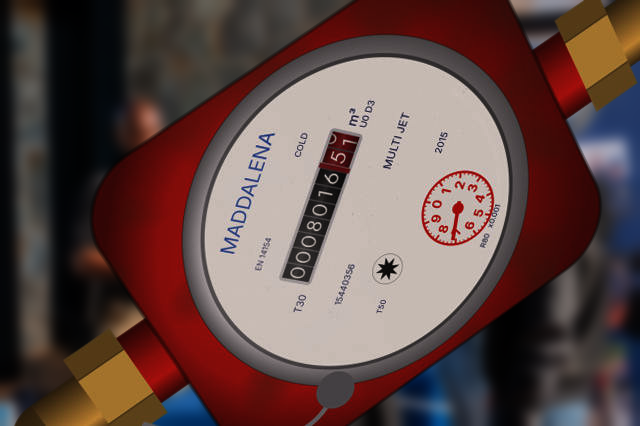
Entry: 8016.507 m³
